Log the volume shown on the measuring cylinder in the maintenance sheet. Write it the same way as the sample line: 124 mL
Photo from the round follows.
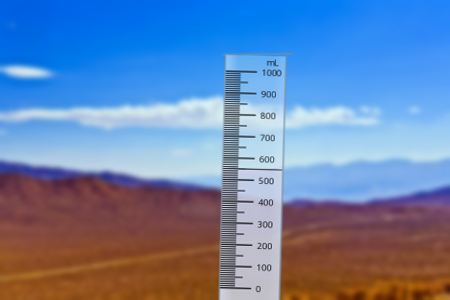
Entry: 550 mL
